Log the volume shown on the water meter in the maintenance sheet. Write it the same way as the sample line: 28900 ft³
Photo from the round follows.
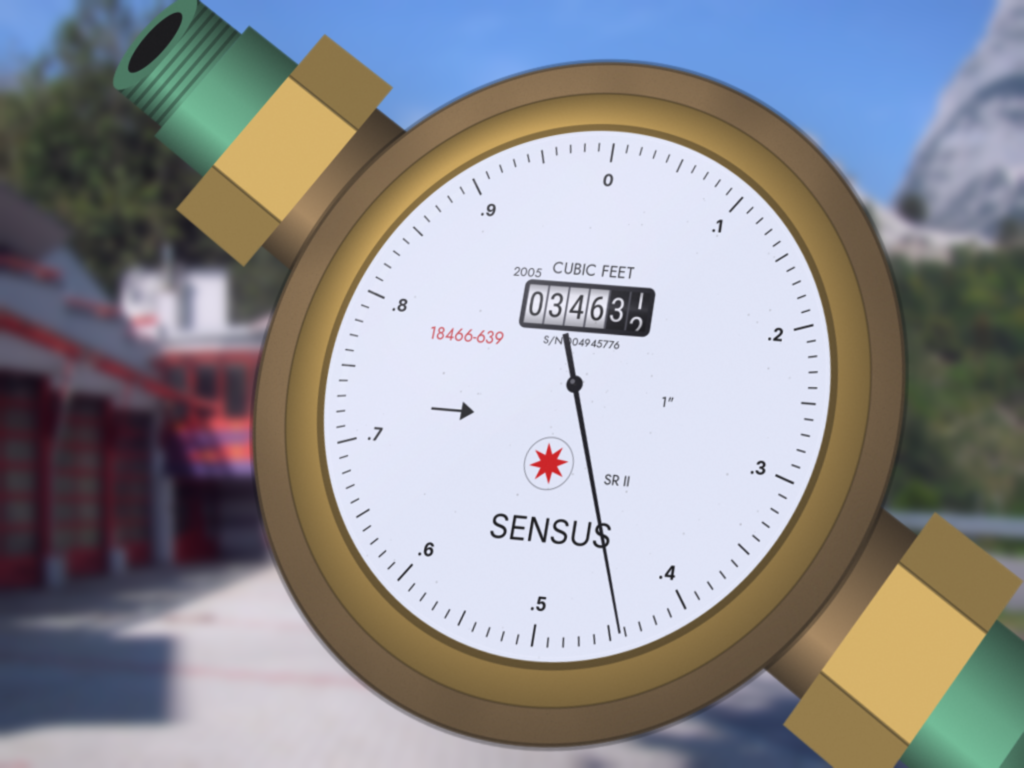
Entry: 34631.44 ft³
